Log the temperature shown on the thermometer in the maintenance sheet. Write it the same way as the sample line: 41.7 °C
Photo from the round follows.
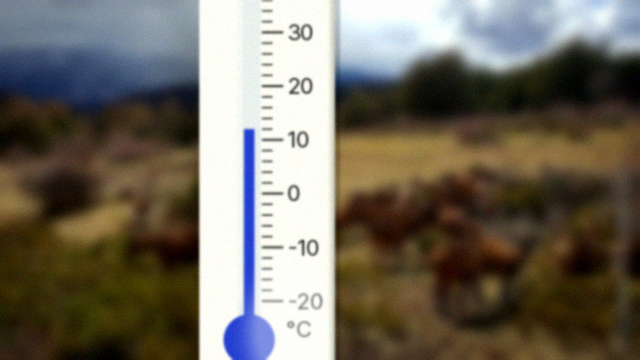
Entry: 12 °C
